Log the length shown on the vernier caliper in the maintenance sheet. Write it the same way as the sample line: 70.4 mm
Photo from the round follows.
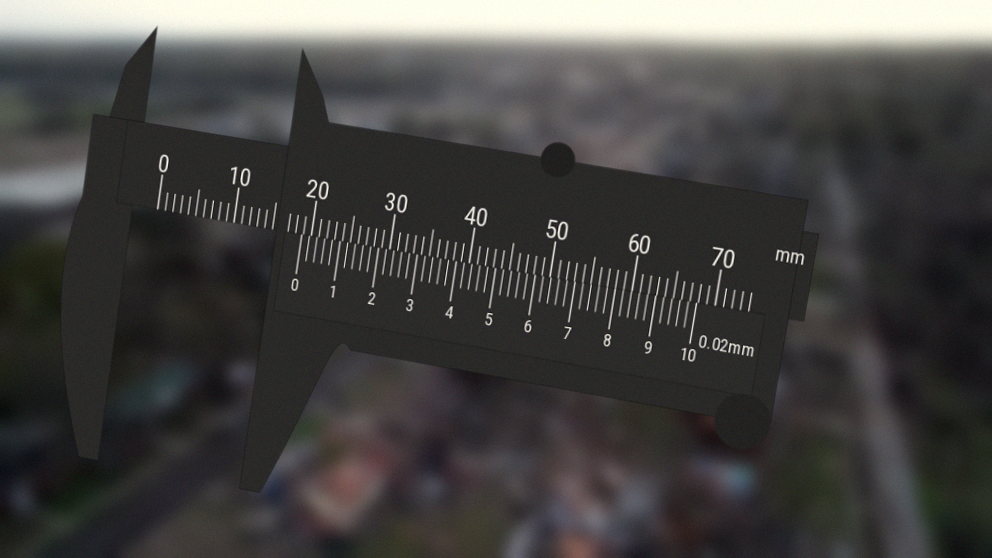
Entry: 18.8 mm
